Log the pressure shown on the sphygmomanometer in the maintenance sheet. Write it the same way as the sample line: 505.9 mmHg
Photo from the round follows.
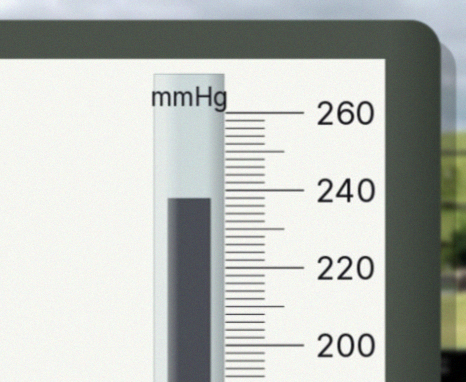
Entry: 238 mmHg
